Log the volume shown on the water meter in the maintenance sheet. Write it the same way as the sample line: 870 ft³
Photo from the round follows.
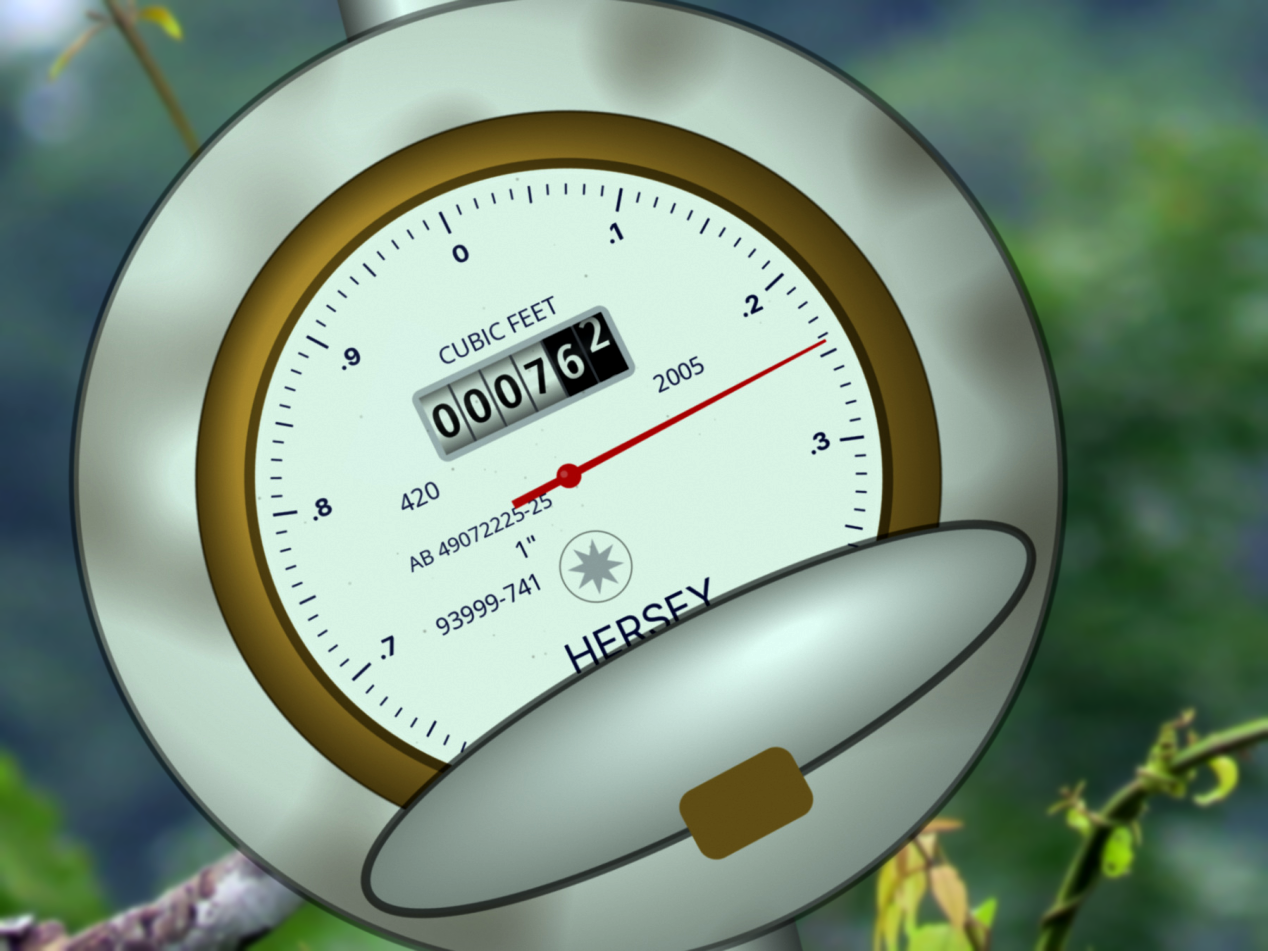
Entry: 762.24 ft³
